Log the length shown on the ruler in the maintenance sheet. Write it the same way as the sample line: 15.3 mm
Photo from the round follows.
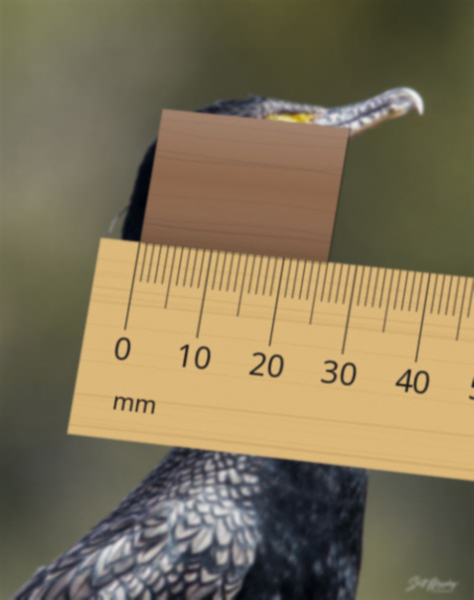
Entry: 26 mm
